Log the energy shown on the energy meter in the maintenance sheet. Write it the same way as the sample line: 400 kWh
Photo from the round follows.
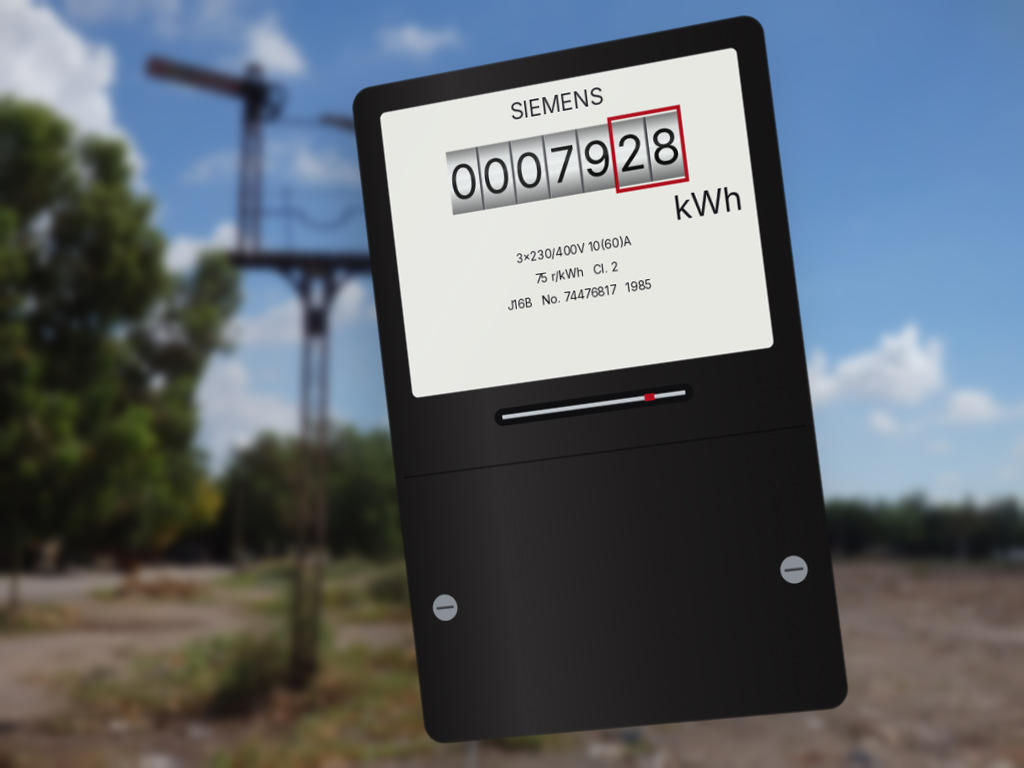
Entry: 79.28 kWh
